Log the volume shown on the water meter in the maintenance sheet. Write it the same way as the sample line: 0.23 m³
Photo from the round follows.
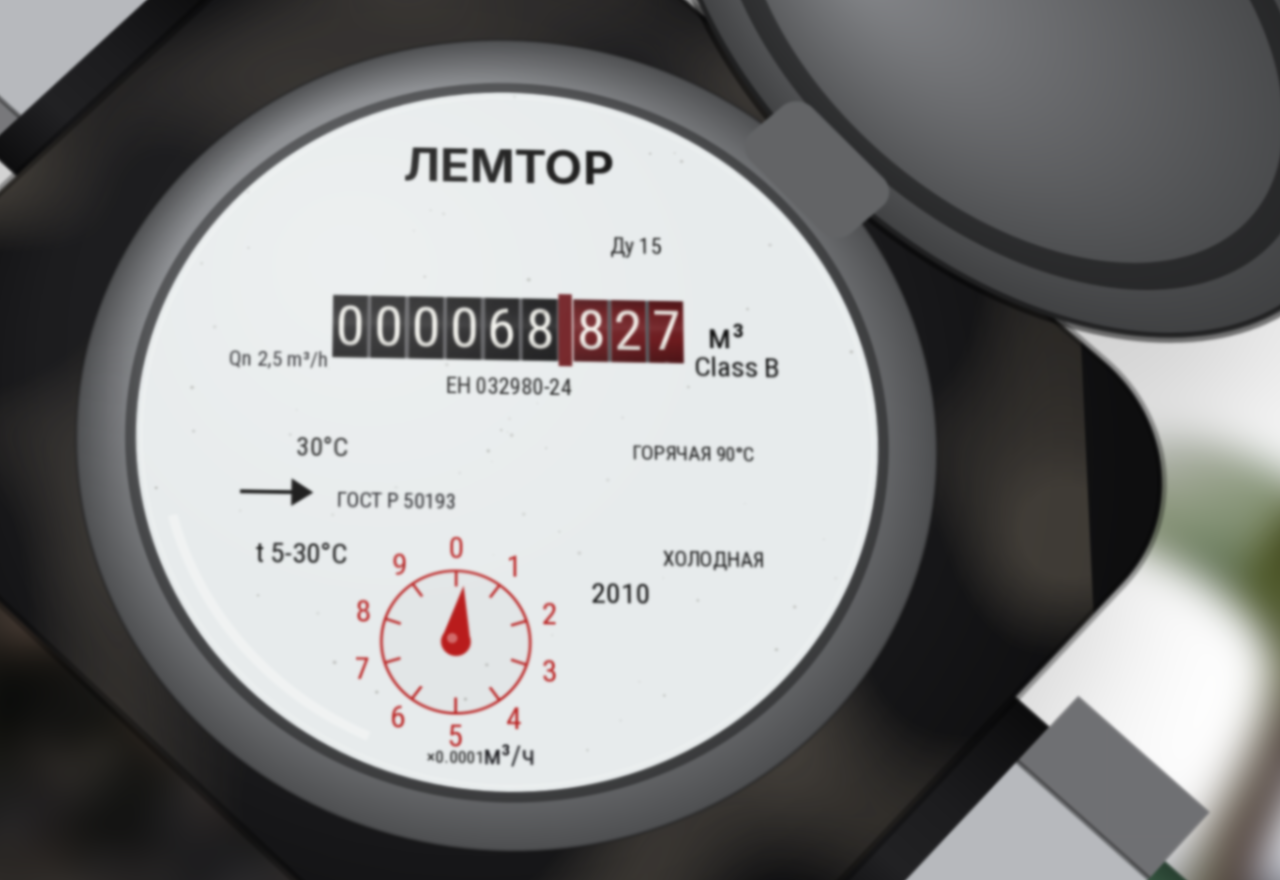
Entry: 68.8270 m³
